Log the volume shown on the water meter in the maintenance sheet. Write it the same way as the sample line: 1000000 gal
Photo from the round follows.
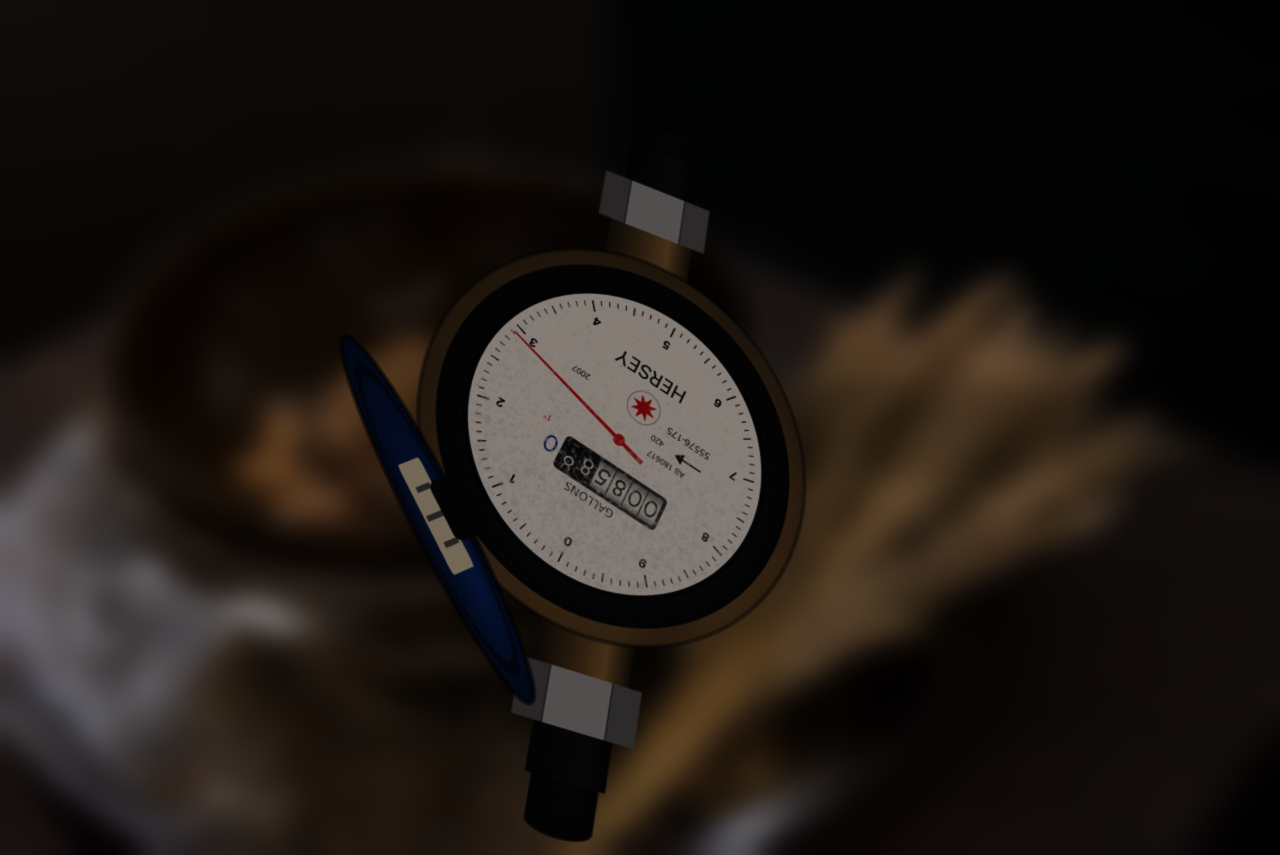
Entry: 85882.9 gal
